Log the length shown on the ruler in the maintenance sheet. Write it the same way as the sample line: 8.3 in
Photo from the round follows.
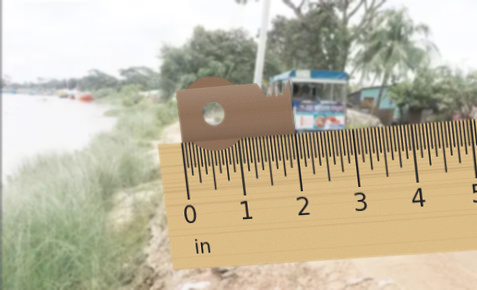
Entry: 2 in
